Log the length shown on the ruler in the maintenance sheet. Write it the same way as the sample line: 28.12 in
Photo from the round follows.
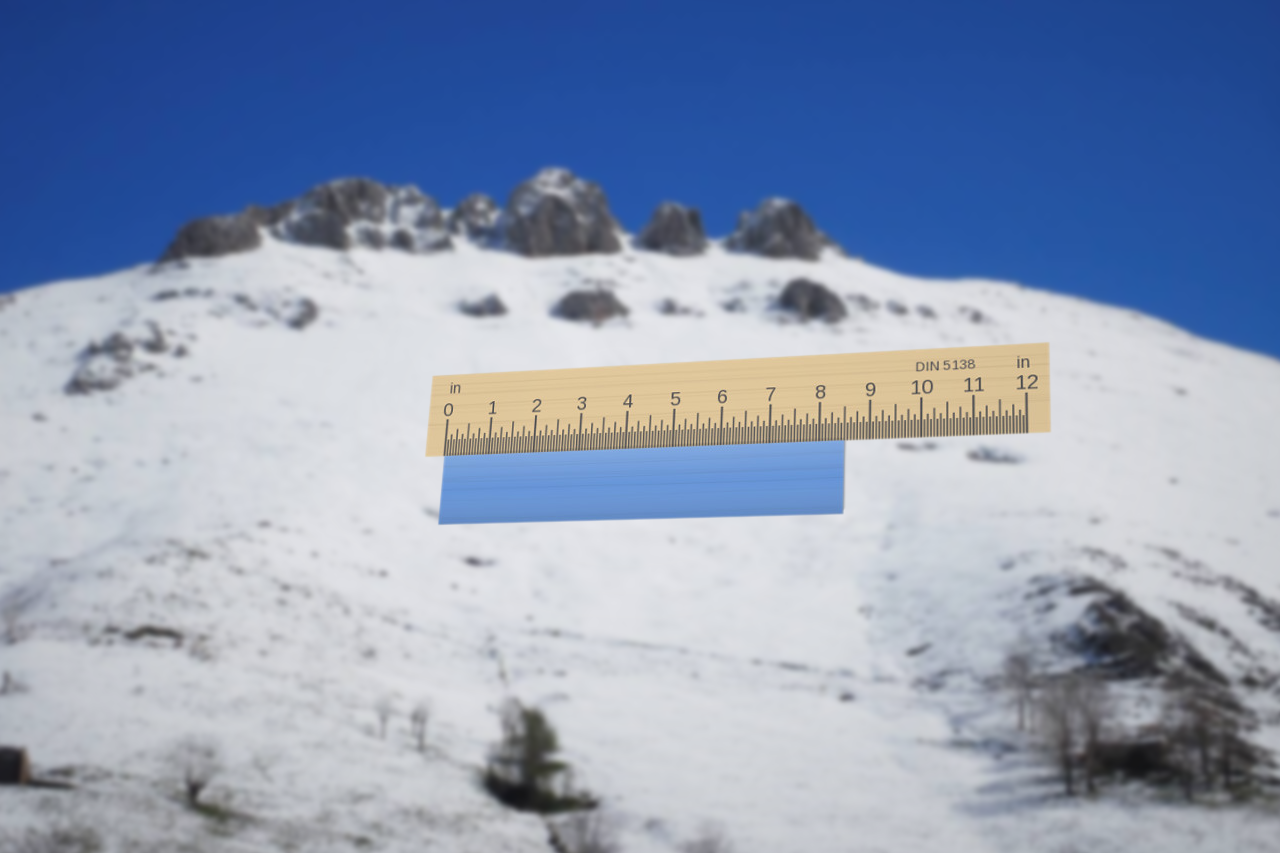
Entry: 8.5 in
